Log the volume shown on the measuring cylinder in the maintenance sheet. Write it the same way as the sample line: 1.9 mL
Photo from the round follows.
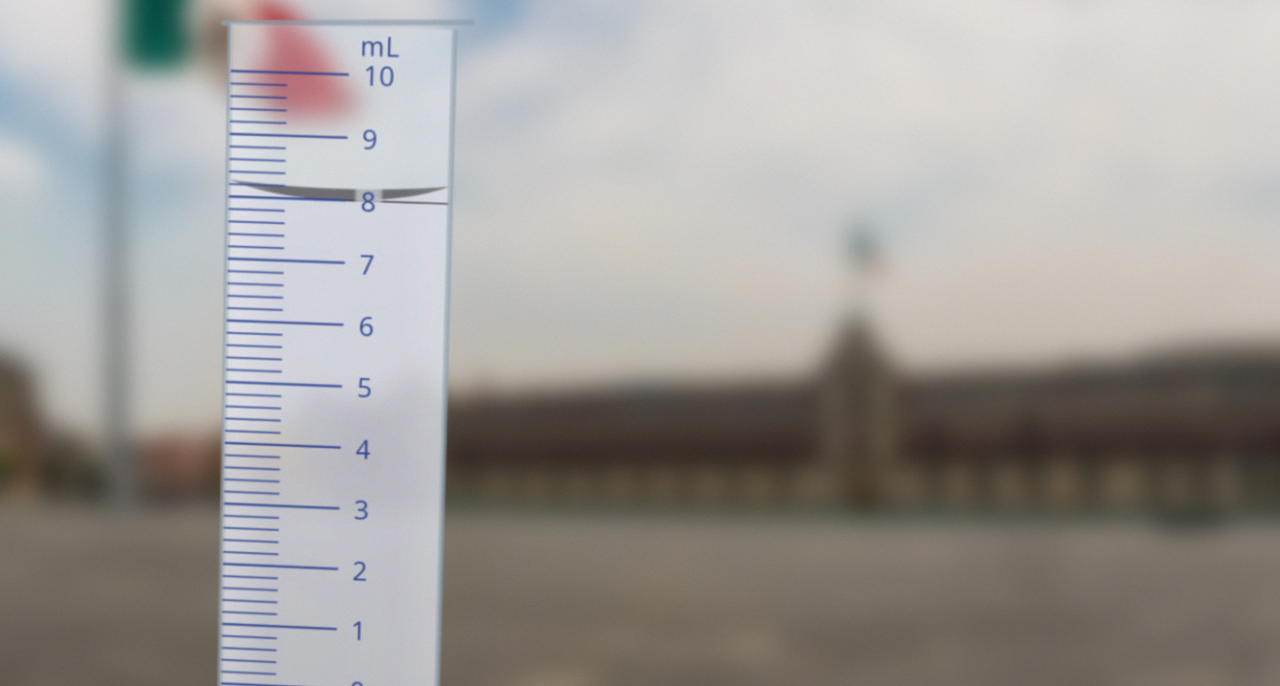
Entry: 8 mL
